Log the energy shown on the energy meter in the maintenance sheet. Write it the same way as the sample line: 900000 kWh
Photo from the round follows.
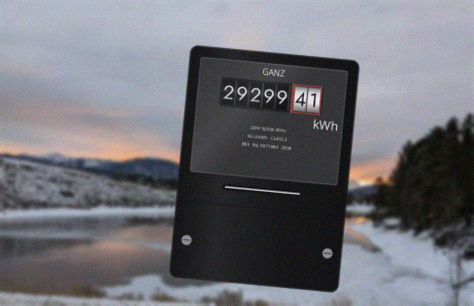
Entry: 29299.41 kWh
